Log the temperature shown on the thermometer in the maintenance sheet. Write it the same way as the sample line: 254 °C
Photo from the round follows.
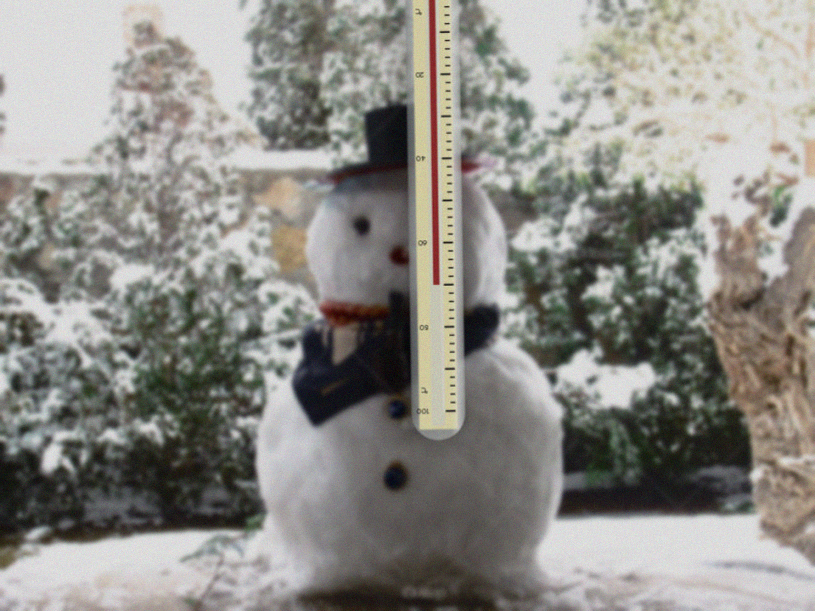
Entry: 70 °C
